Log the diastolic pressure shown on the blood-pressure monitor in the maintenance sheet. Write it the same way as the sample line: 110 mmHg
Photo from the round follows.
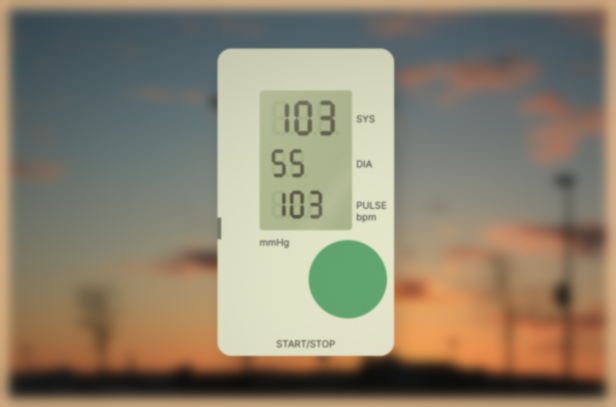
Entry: 55 mmHg
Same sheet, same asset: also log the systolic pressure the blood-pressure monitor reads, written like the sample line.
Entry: 103 mmHg
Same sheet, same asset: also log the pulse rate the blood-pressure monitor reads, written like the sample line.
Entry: 103 bpm
